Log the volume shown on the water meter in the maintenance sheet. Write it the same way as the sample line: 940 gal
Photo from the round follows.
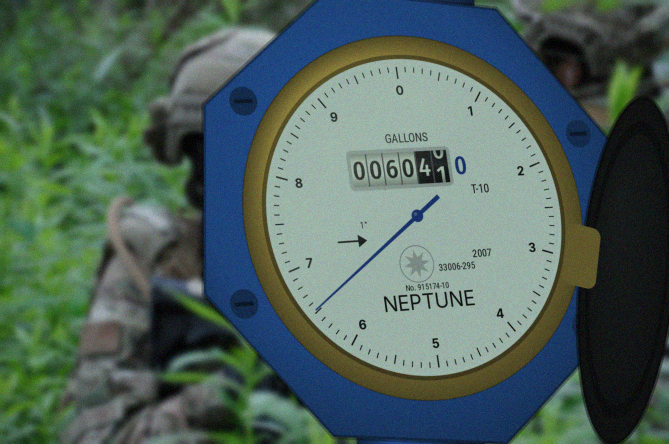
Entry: 60406.5 gal
